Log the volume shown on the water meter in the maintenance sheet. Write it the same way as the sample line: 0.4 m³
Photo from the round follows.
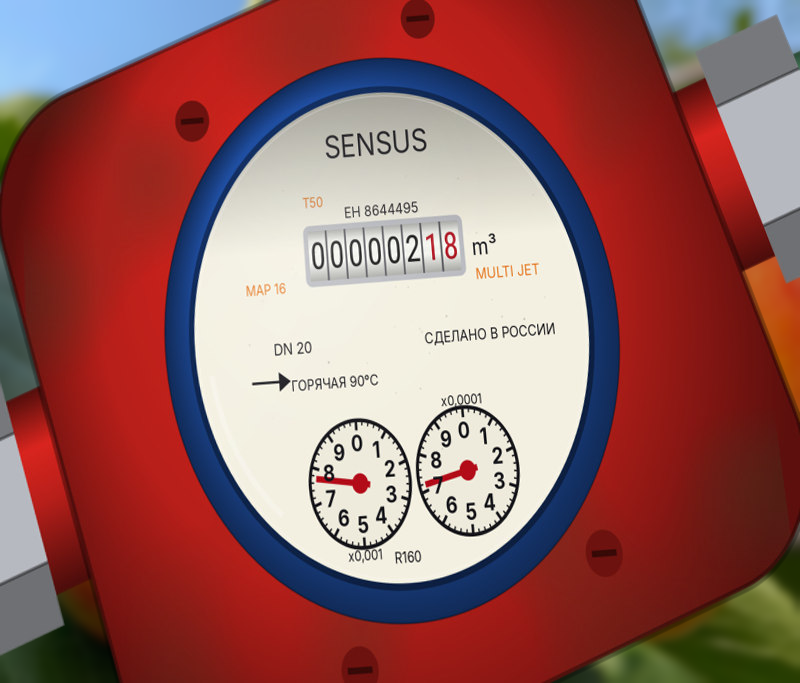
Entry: 2.1877 m³
